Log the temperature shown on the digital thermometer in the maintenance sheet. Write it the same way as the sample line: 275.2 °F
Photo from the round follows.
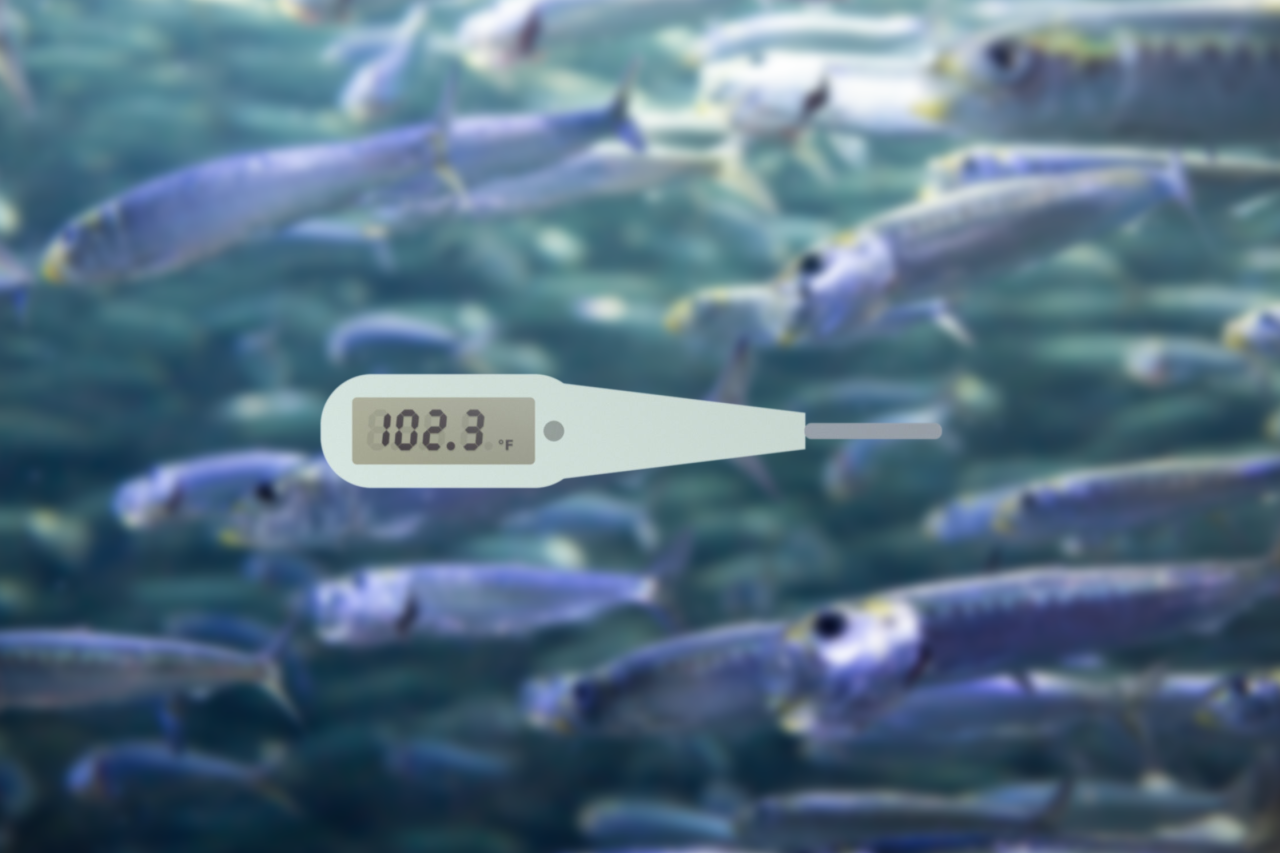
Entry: 102.3 °F
